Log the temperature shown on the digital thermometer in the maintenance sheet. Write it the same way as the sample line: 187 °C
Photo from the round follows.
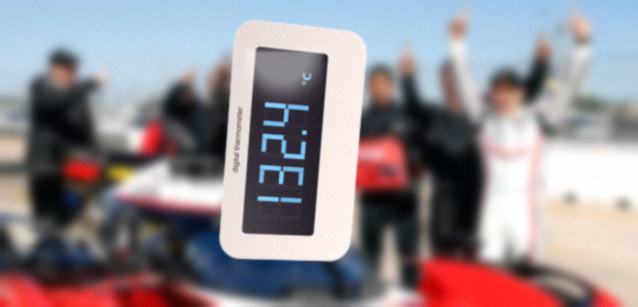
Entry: 132.4 °C
